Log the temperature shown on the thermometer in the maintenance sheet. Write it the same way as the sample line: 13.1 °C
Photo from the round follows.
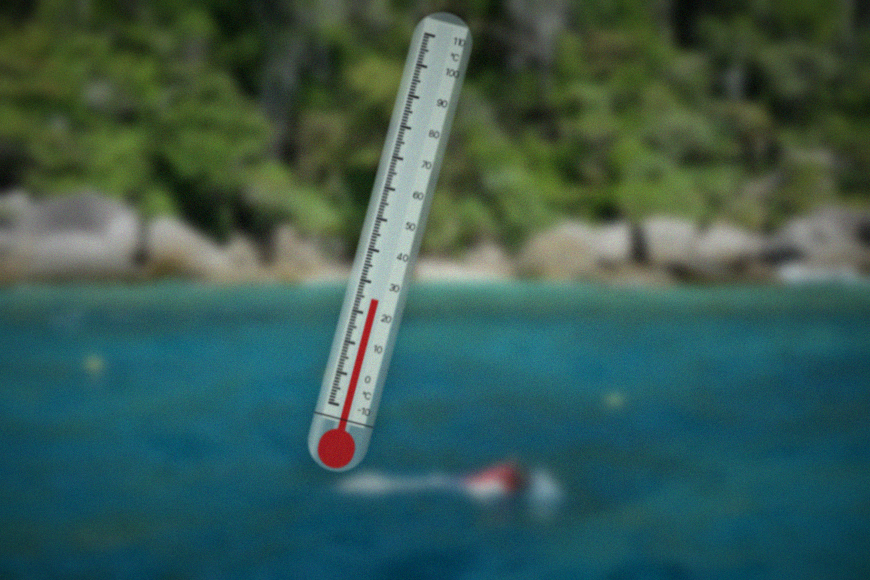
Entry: 25 °C
